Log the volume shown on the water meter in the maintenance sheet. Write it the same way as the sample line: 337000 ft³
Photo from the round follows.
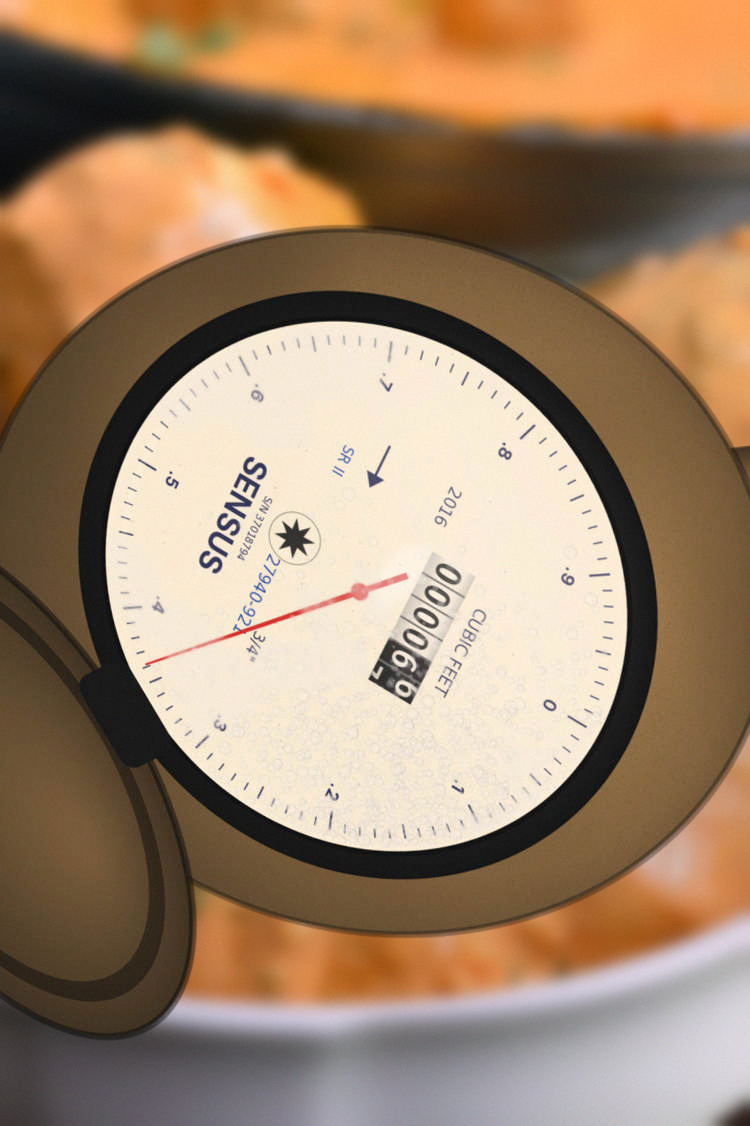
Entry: 66.36 ft³
